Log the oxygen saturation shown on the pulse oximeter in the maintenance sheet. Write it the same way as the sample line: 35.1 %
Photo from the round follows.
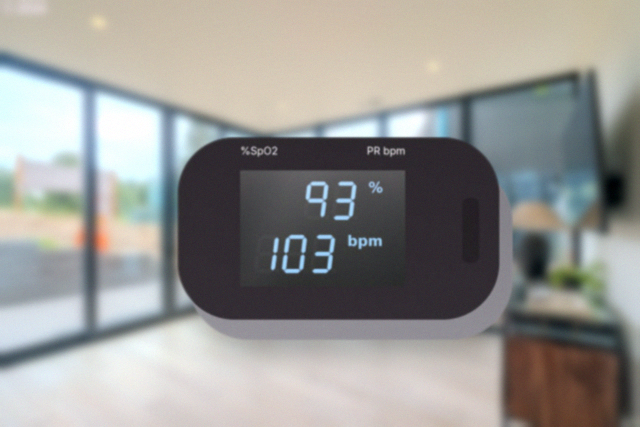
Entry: 93 %
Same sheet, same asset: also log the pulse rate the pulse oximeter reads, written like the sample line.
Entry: 103 bpm
